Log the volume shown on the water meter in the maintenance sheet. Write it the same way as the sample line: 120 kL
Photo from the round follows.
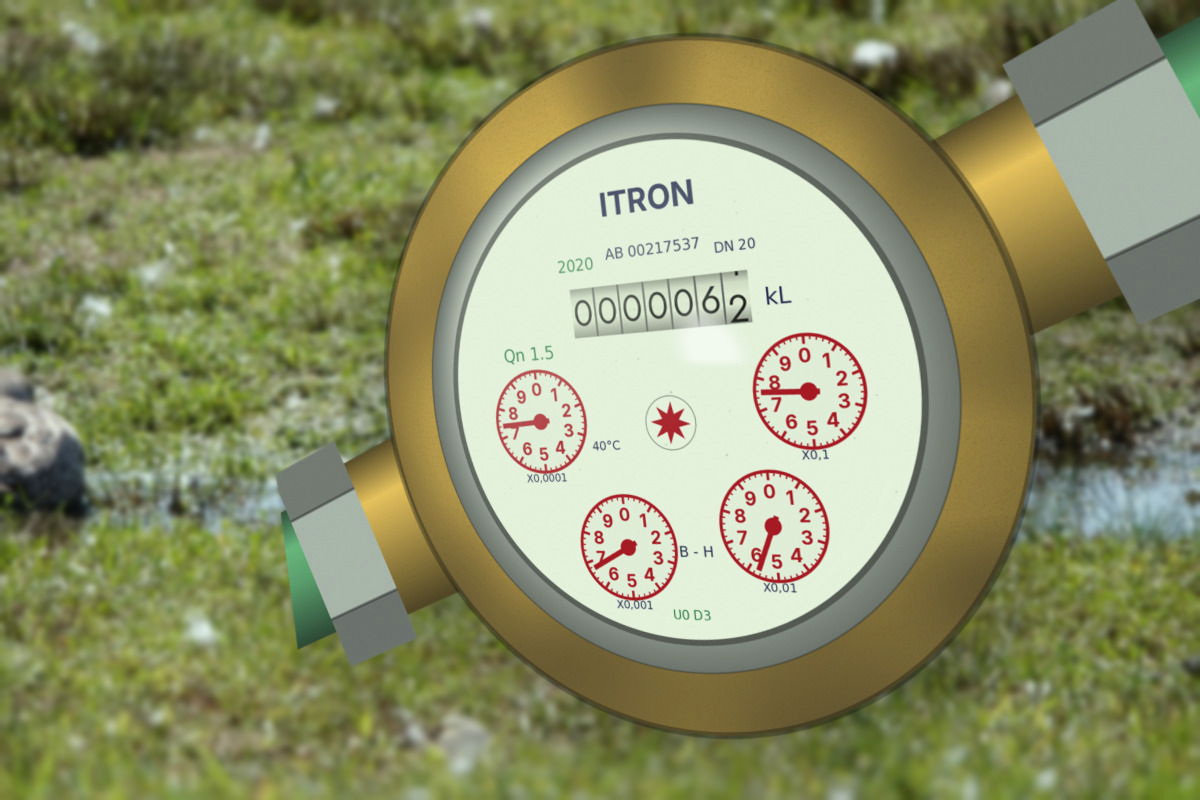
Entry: 61.7567 kL
